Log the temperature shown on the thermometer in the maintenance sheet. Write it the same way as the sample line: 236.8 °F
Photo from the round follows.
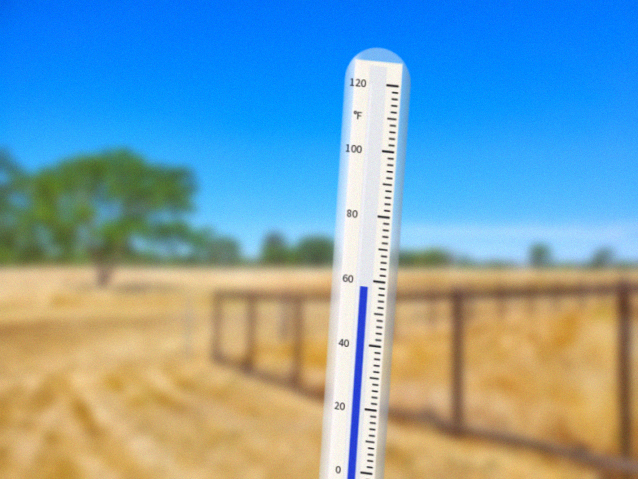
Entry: 58 °F
